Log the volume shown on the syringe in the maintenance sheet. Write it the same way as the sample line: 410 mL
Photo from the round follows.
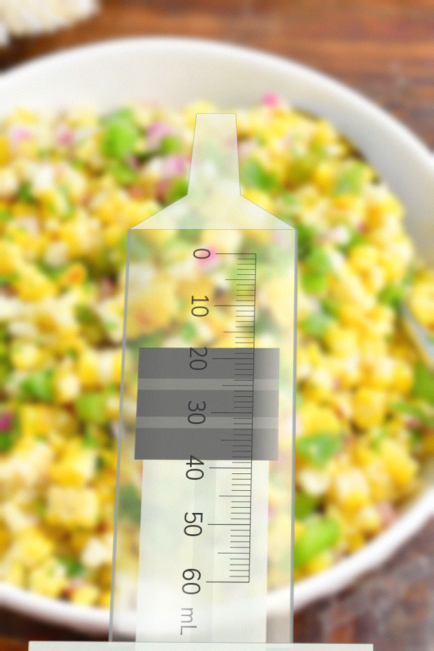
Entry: 18 mL
